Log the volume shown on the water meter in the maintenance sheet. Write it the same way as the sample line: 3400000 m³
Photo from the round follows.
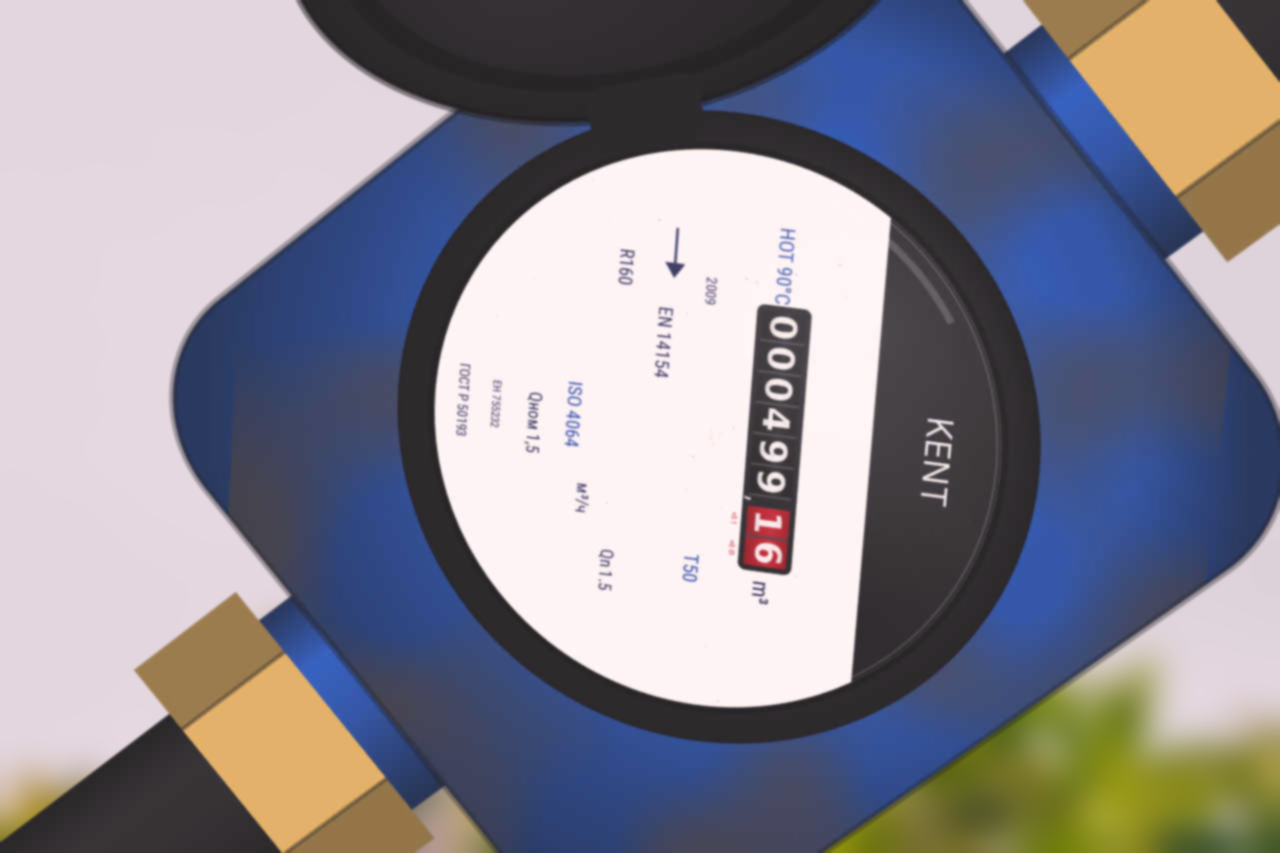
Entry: 499.16 m³
